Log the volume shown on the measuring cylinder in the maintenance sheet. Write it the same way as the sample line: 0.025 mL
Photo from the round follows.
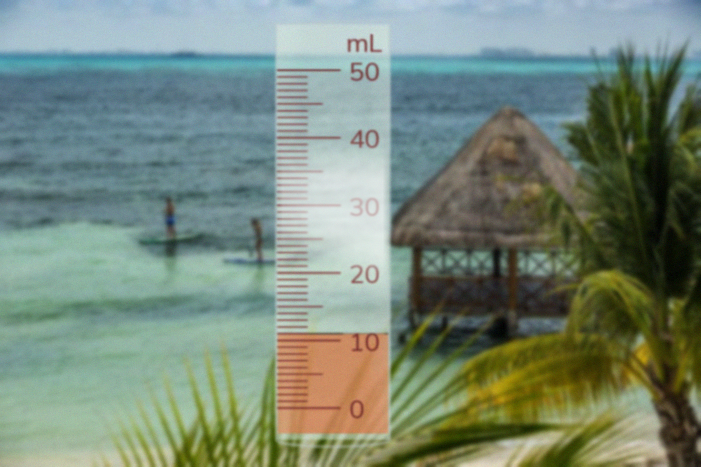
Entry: 11 mL
